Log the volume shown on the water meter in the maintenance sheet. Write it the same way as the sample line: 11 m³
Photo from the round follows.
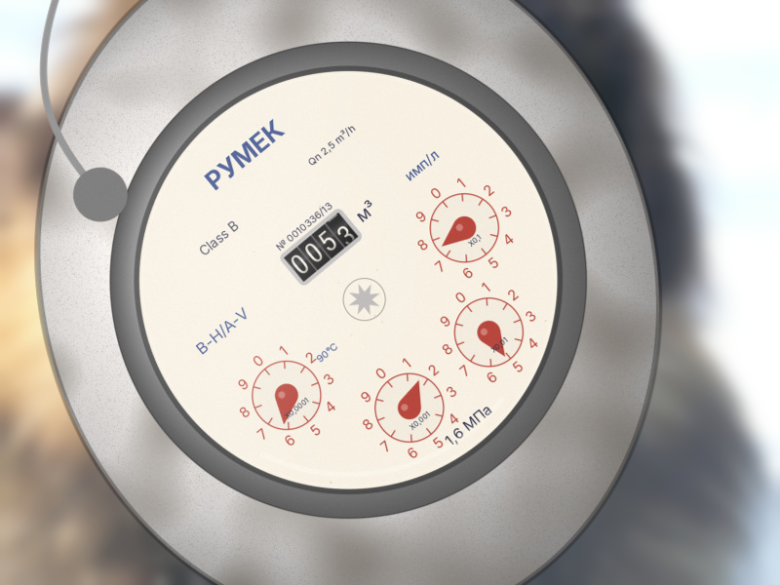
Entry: 52.7516 m³
